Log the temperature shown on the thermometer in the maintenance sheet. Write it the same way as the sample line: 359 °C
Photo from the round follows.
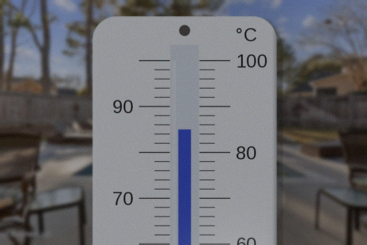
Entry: 85 °C
